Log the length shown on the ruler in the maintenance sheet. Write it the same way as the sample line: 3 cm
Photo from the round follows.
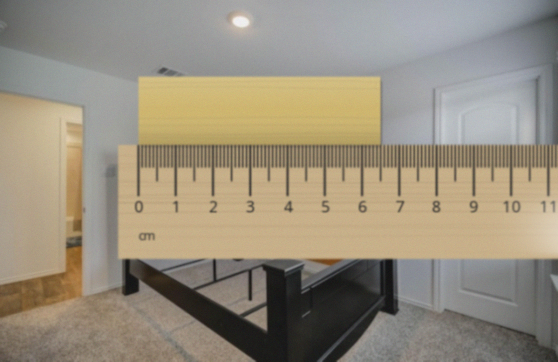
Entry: 6.5 cm
